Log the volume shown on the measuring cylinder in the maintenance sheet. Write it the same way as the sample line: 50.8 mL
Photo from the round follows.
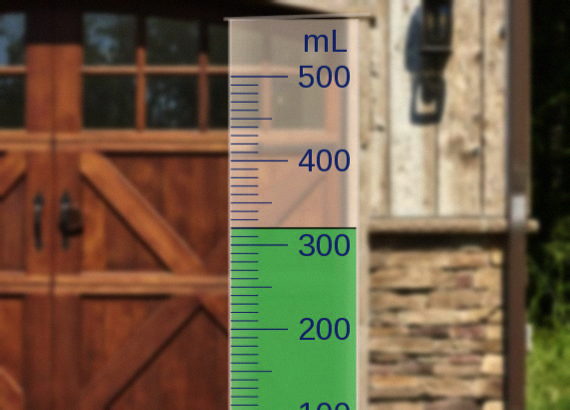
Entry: 320 mL
